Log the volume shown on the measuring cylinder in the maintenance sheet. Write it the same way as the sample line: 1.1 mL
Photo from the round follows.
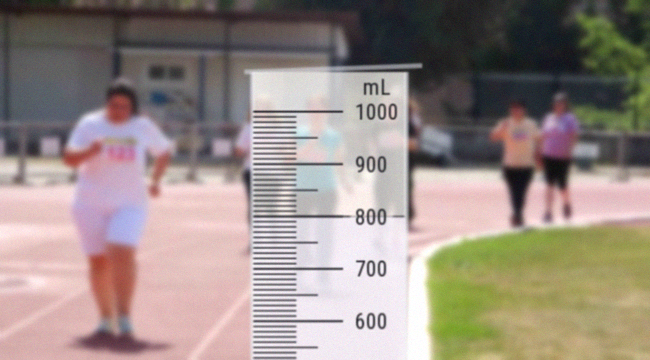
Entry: 800 mL
